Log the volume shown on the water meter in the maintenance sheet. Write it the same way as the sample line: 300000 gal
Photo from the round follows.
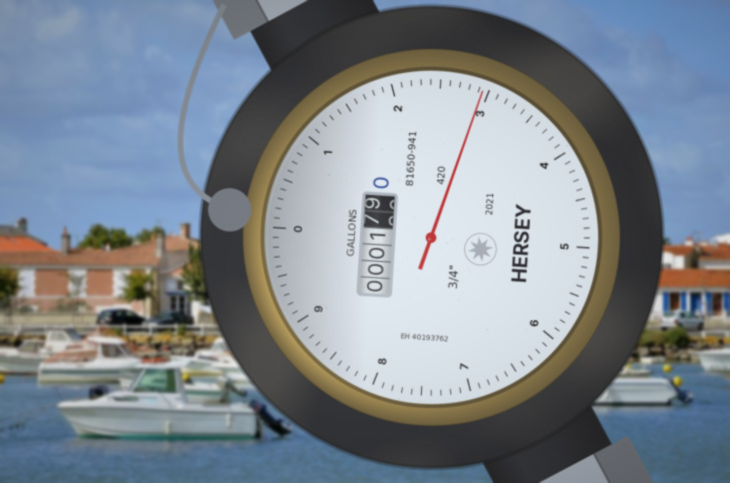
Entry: 1792.9 gal
